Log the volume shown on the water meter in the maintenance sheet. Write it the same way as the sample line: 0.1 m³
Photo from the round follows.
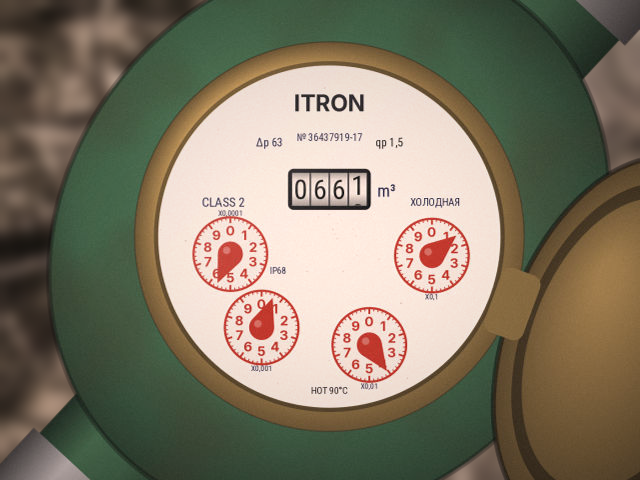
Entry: 661.1405 m³
